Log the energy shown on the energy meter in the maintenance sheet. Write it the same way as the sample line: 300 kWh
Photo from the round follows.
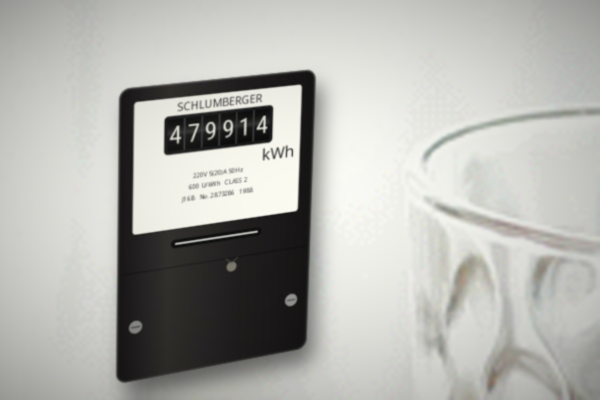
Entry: 479914 kWh
